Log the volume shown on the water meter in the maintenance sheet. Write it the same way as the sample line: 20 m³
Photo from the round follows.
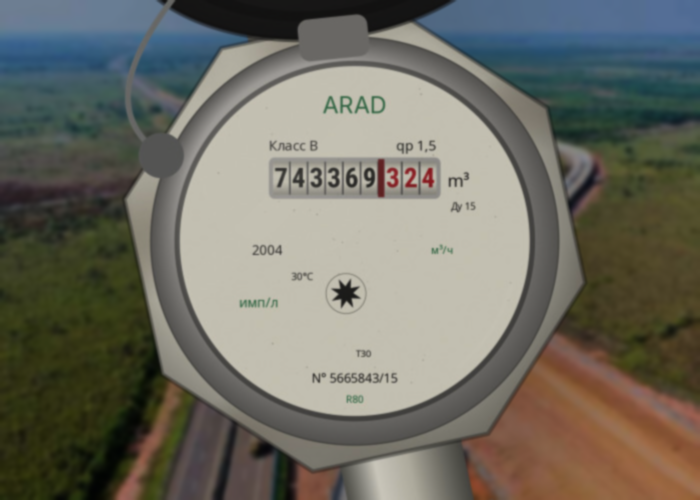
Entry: 743369.324 m³
